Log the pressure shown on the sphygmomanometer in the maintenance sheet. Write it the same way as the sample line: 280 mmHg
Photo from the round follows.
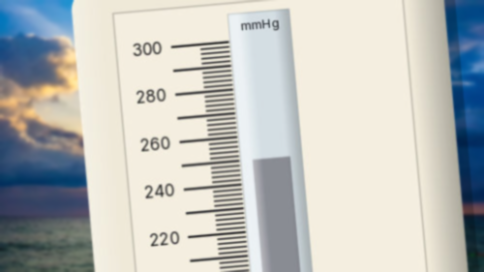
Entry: 250 mmHg
